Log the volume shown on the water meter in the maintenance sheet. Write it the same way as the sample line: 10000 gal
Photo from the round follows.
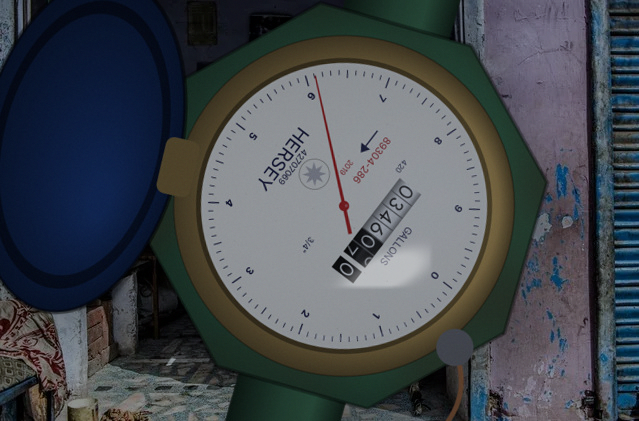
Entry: 346066.1 gal
